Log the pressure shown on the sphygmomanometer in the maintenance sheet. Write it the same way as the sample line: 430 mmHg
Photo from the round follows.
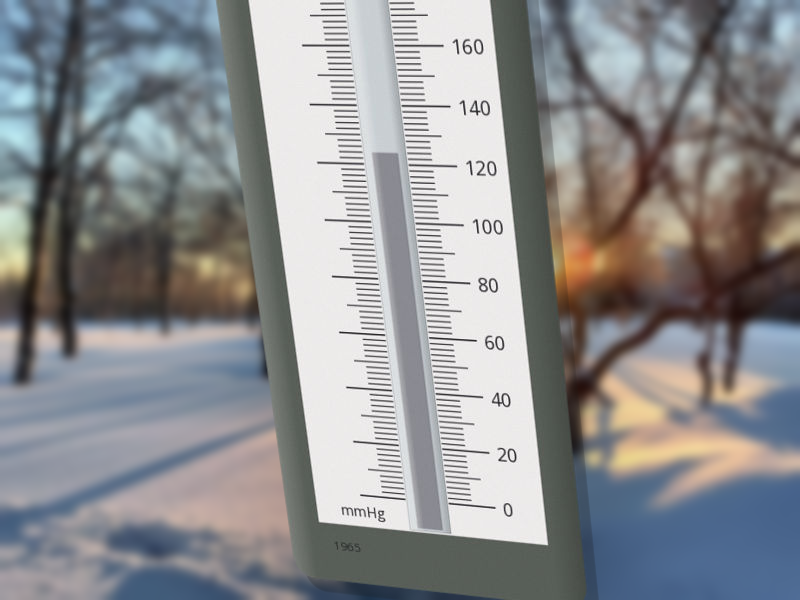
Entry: 124 mmHg
